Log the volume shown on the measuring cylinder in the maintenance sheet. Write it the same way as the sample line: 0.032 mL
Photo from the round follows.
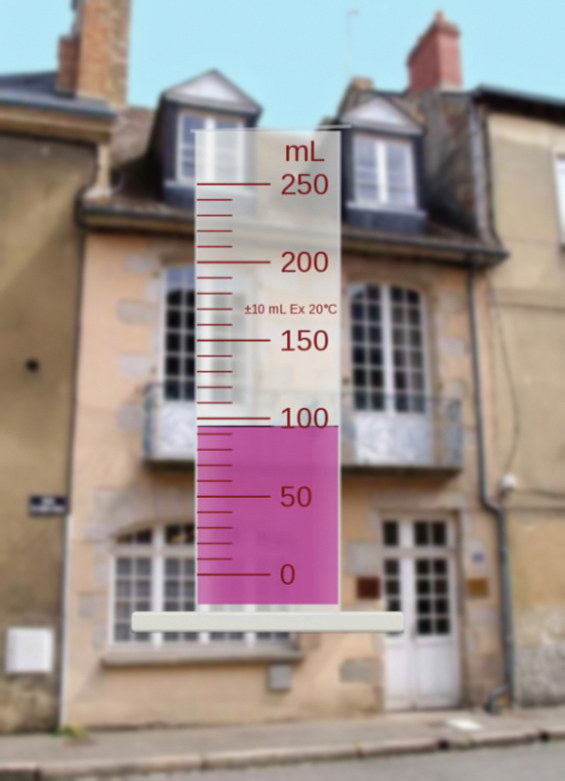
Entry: 95 mL
